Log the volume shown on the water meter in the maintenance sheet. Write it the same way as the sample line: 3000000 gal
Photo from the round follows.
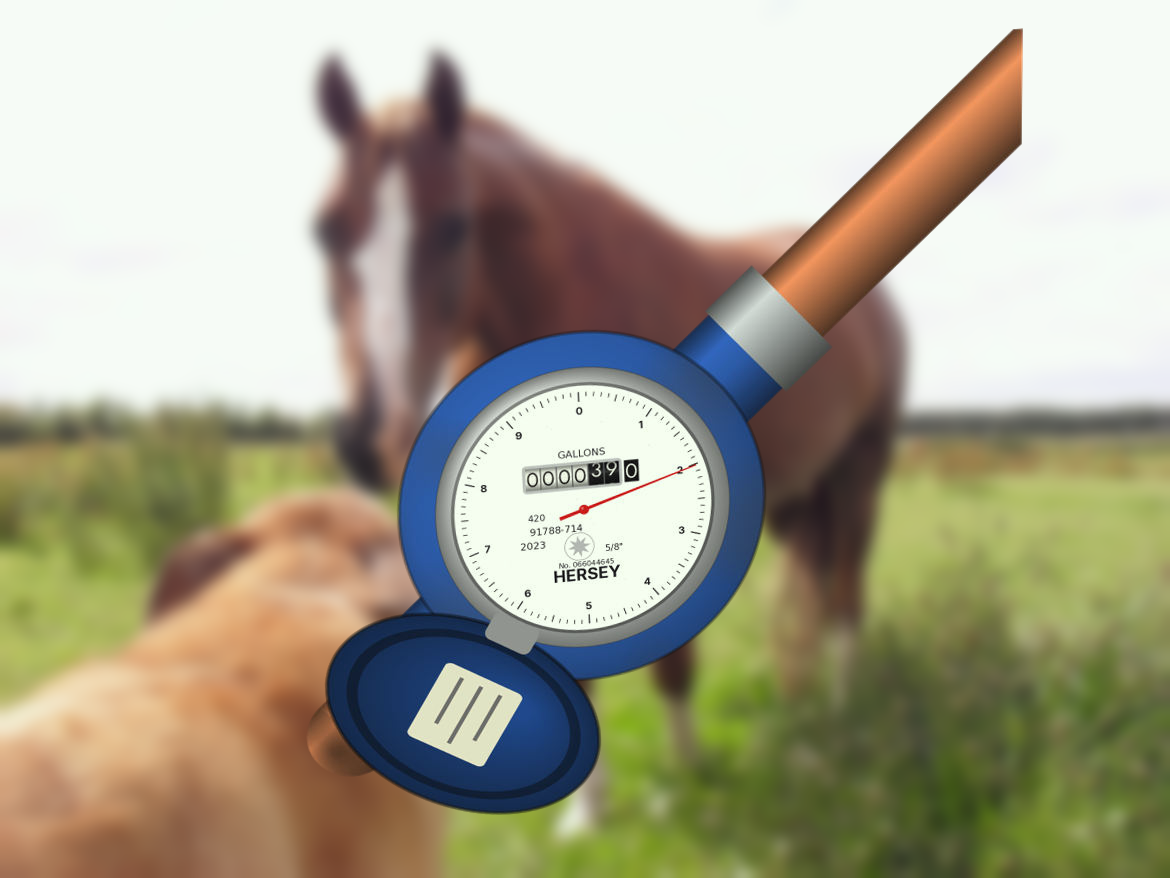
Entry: 392.0 gal
